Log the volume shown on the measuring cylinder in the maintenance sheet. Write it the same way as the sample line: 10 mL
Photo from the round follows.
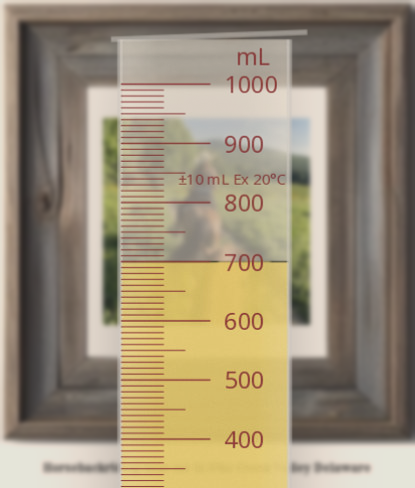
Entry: 700 mL
